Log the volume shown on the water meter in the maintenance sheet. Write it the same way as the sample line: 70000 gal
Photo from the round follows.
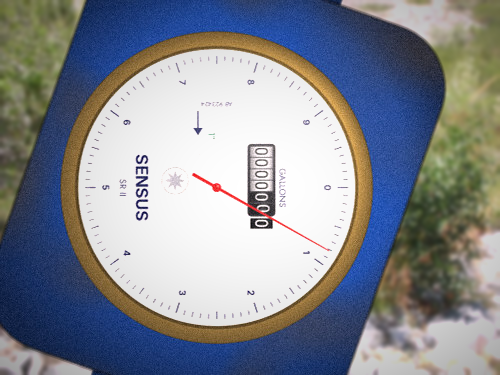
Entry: 0.8 gal
